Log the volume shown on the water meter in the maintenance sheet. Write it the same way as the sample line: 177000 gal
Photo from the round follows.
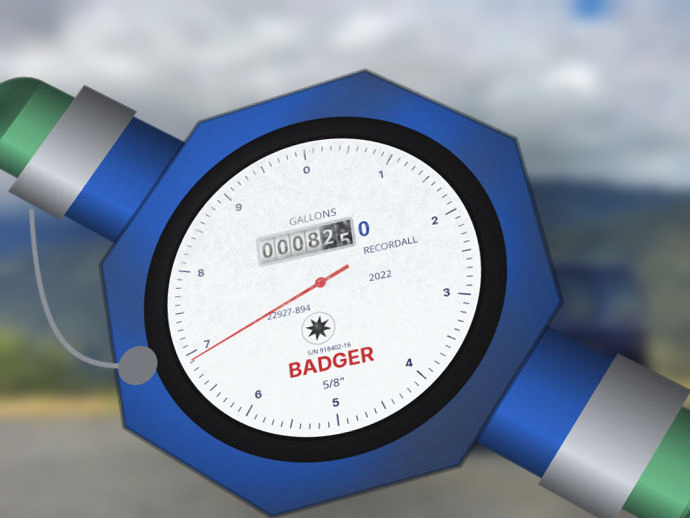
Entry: 8246.9 gal
